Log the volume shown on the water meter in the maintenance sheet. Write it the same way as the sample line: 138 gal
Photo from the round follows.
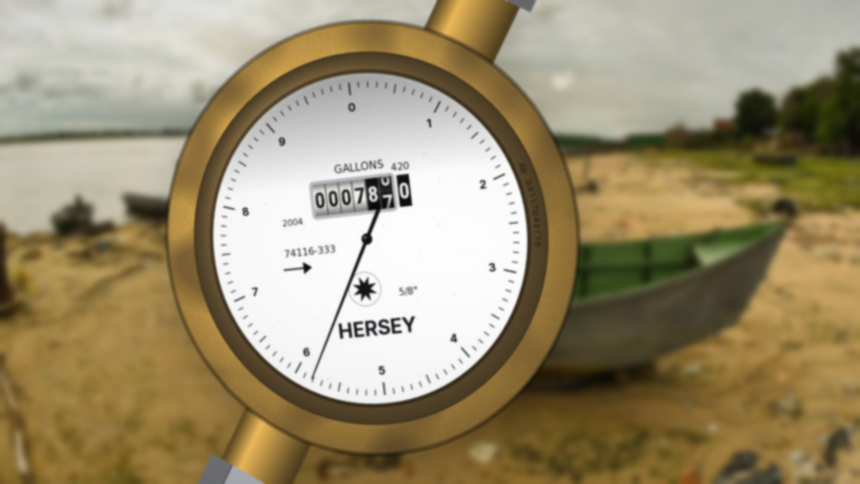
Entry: 7865.8 gal
